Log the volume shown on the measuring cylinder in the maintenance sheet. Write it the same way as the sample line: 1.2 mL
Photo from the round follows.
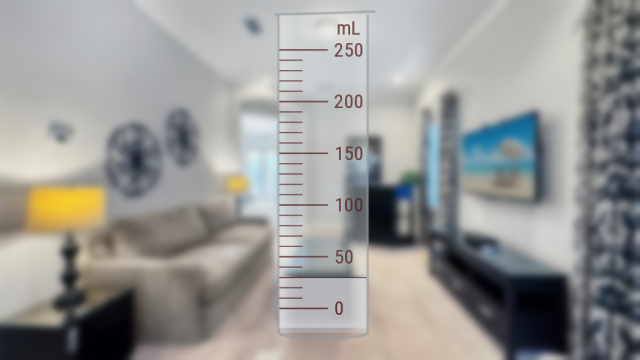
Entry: 30 mL
